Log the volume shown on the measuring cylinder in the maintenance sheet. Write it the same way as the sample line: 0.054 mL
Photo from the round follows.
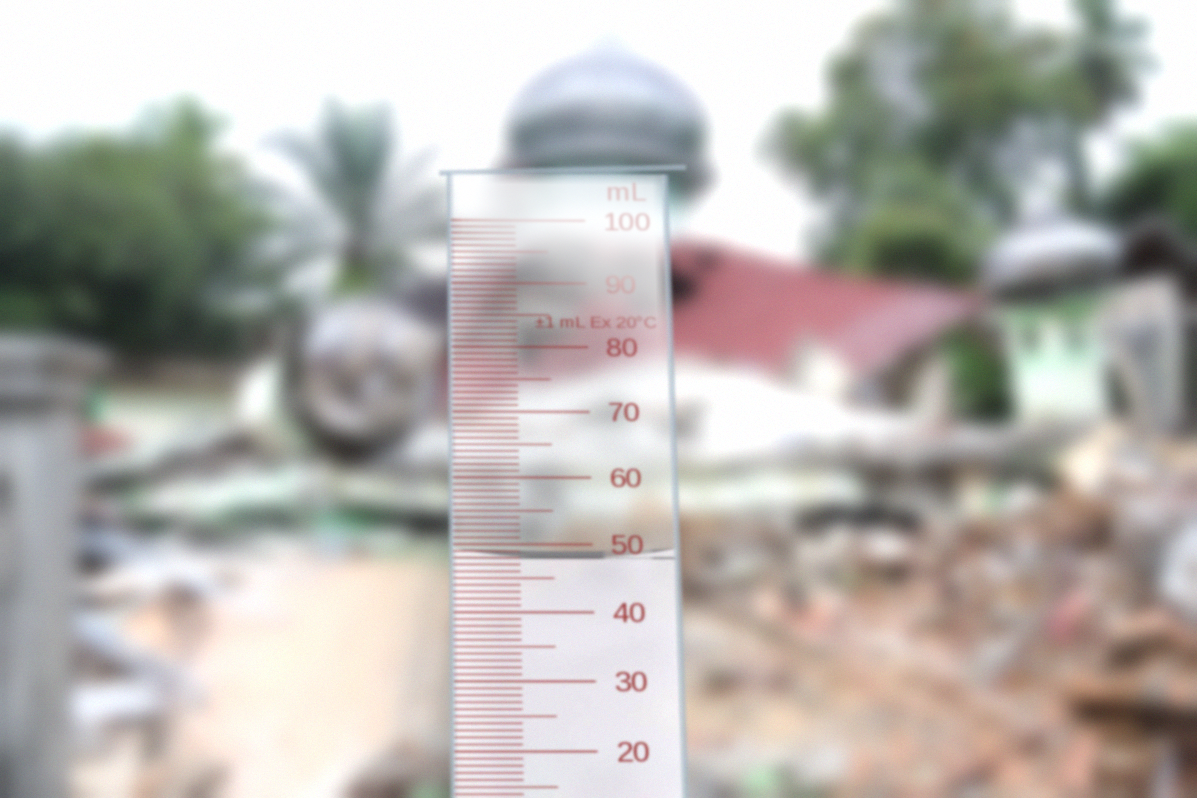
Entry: 48 mL
